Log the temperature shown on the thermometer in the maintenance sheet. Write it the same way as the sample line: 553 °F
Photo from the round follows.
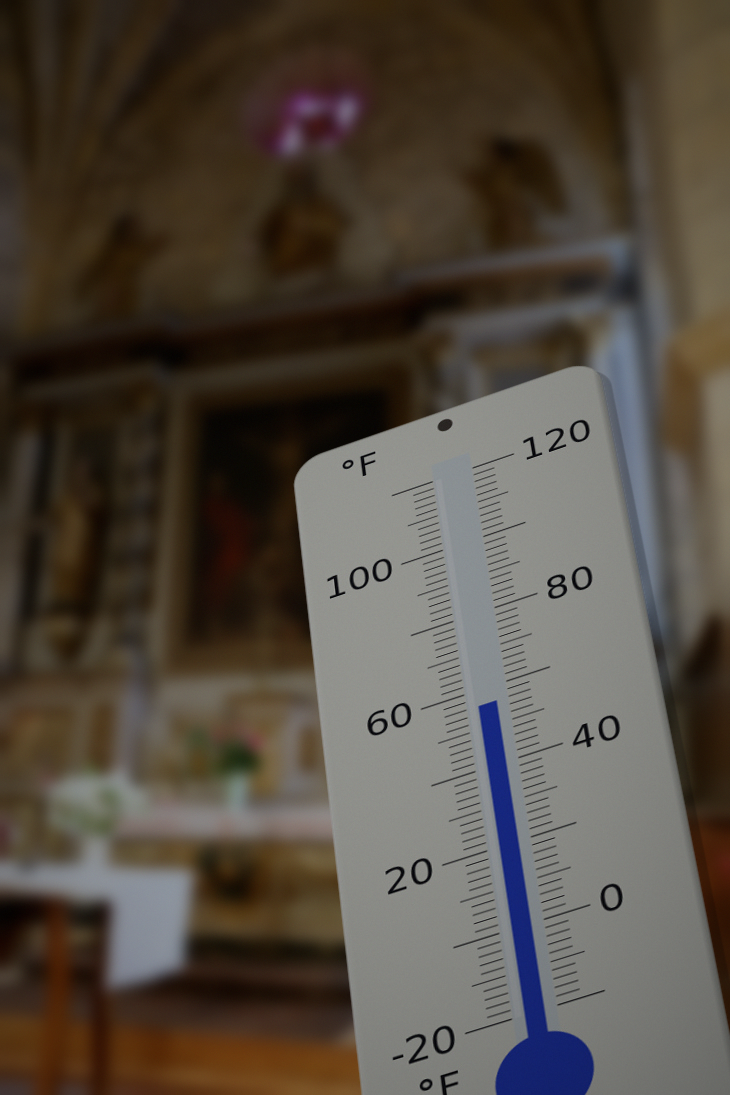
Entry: 56 °F
